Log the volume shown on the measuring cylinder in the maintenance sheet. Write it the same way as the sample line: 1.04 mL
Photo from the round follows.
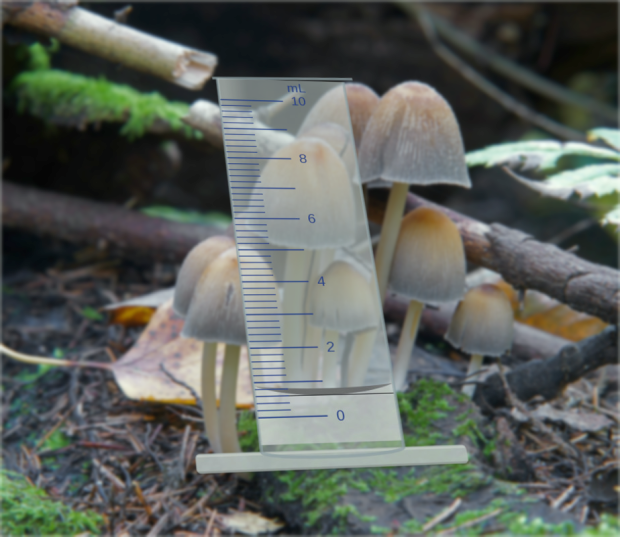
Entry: 0.6 mL
